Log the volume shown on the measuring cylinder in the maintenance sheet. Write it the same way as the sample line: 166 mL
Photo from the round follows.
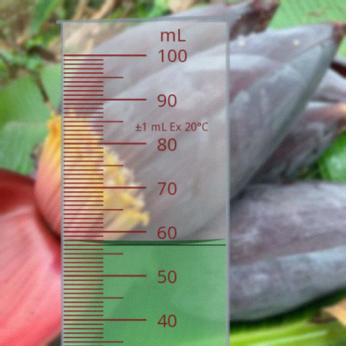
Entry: 57 mL
